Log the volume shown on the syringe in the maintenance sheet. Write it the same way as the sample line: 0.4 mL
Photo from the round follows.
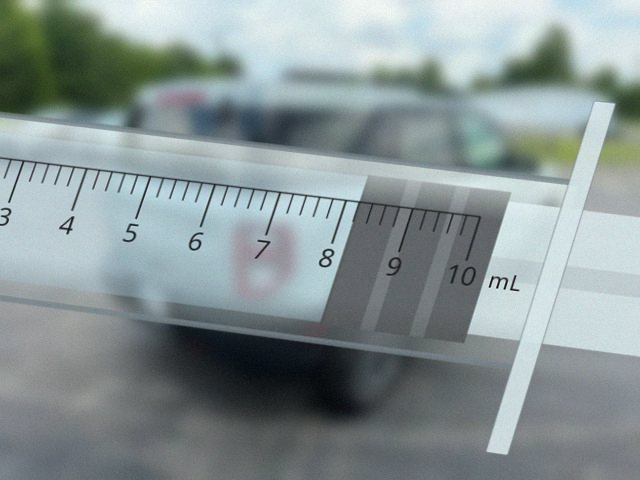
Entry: 8.2 mL
